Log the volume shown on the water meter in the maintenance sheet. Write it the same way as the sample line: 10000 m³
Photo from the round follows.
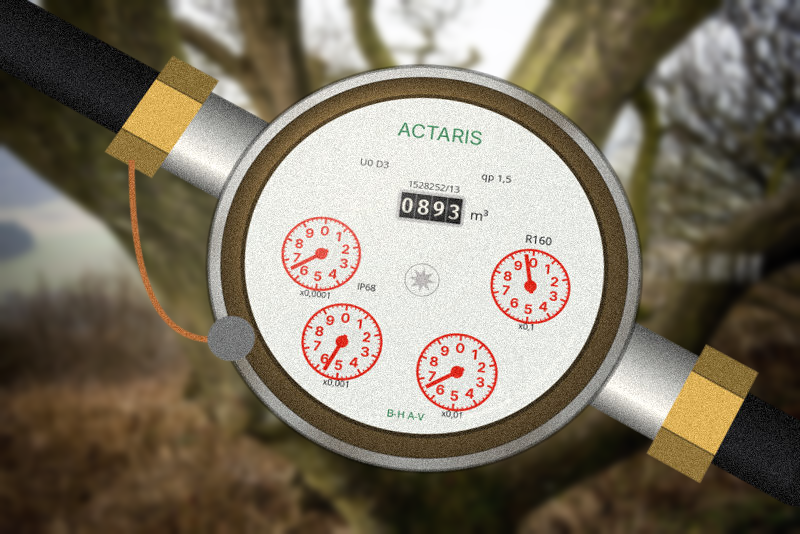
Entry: 892.9656 m³
